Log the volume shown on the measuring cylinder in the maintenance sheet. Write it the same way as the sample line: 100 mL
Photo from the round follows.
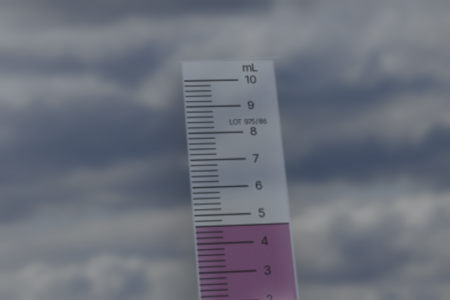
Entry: 4.6 mL
